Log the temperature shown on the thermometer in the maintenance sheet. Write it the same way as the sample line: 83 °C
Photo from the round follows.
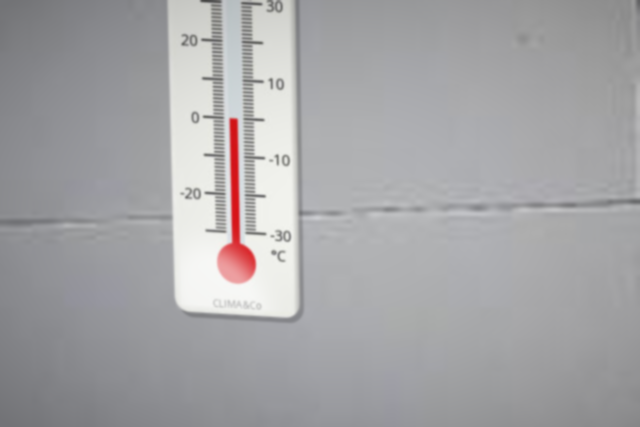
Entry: 0 °C
